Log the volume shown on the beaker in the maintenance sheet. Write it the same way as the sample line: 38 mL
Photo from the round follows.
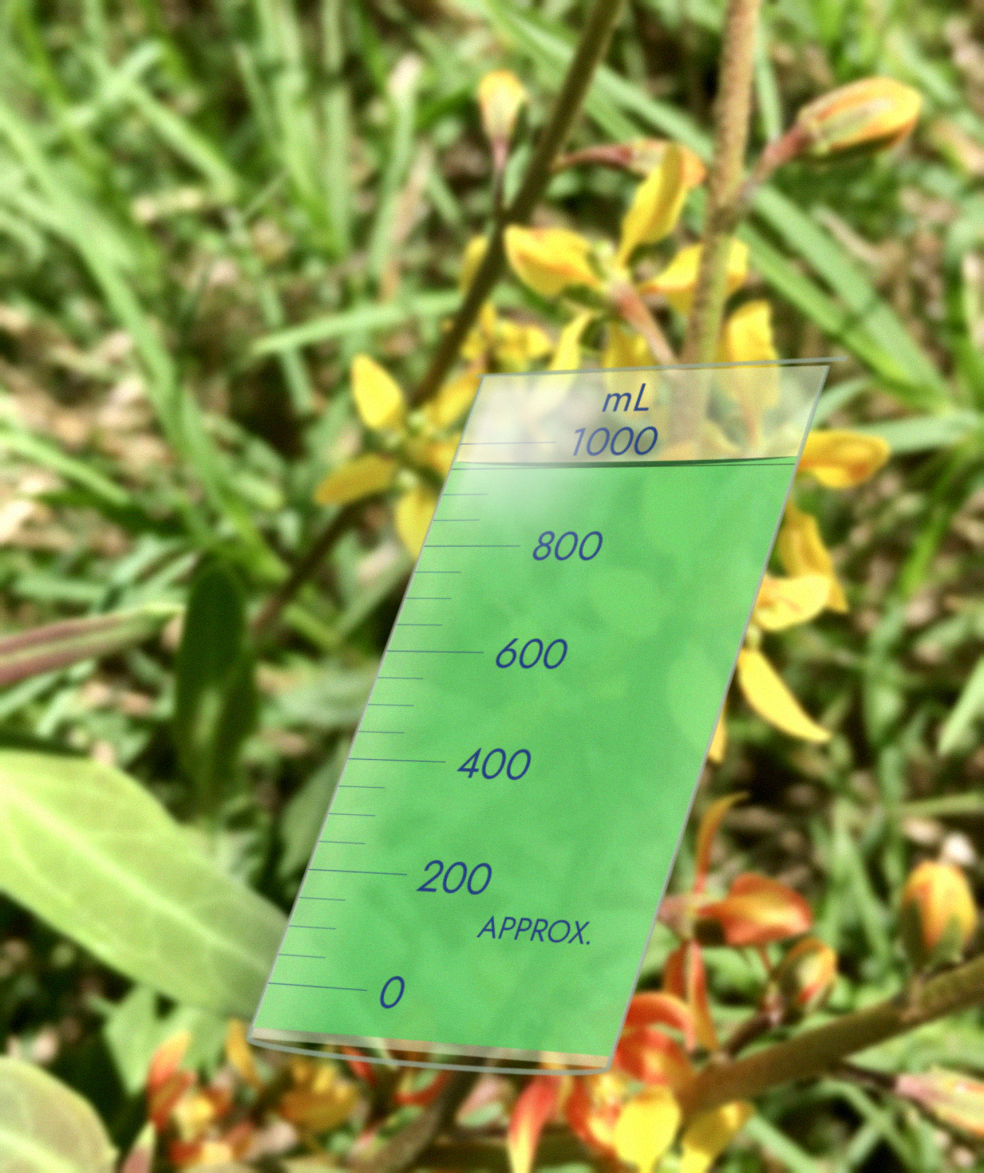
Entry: 950 mL
